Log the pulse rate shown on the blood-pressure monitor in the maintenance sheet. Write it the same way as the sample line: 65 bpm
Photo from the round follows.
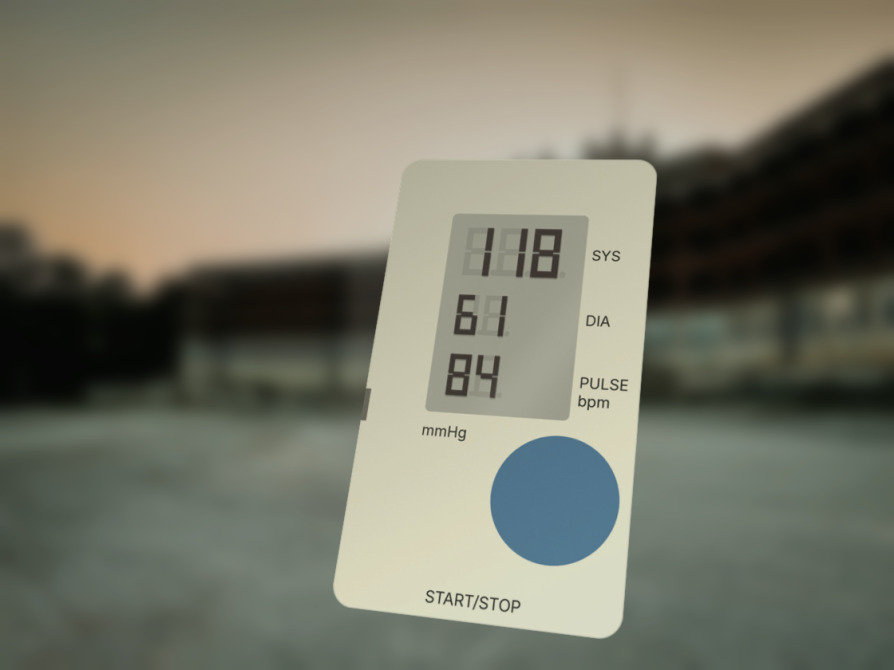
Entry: 84 bpm
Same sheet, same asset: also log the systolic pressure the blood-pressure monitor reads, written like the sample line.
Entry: 118 mmHg
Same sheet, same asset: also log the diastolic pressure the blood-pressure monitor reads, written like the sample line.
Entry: 61 mmHg
